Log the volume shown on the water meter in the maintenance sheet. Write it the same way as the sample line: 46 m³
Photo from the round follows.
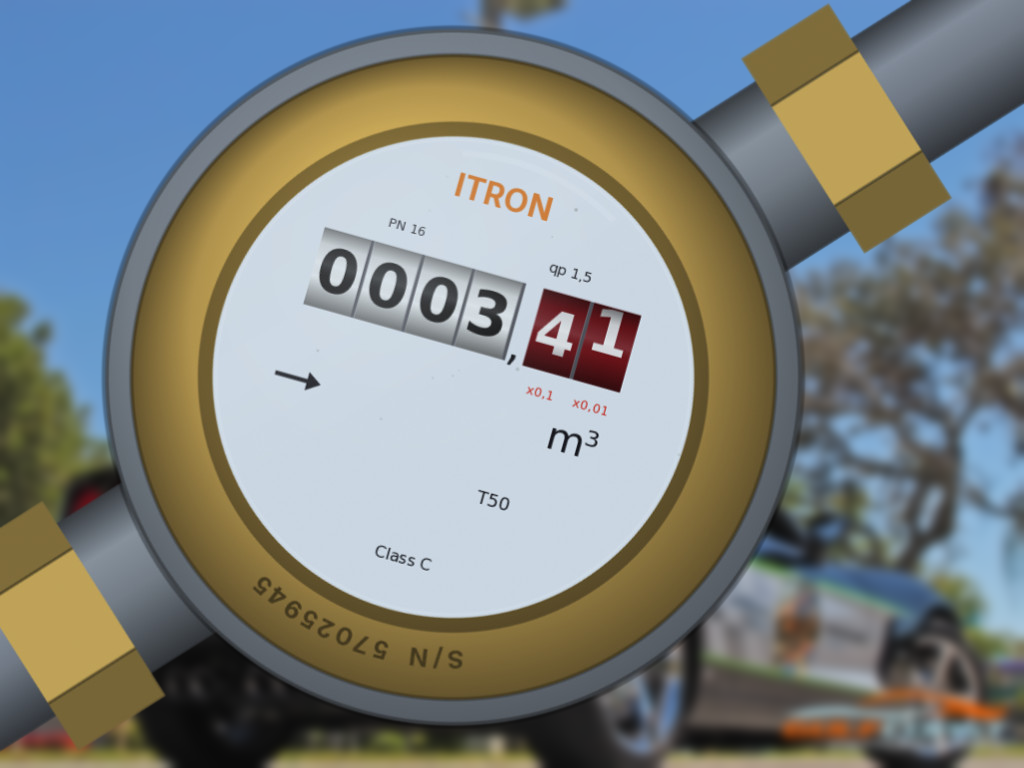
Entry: 3.41 m³
